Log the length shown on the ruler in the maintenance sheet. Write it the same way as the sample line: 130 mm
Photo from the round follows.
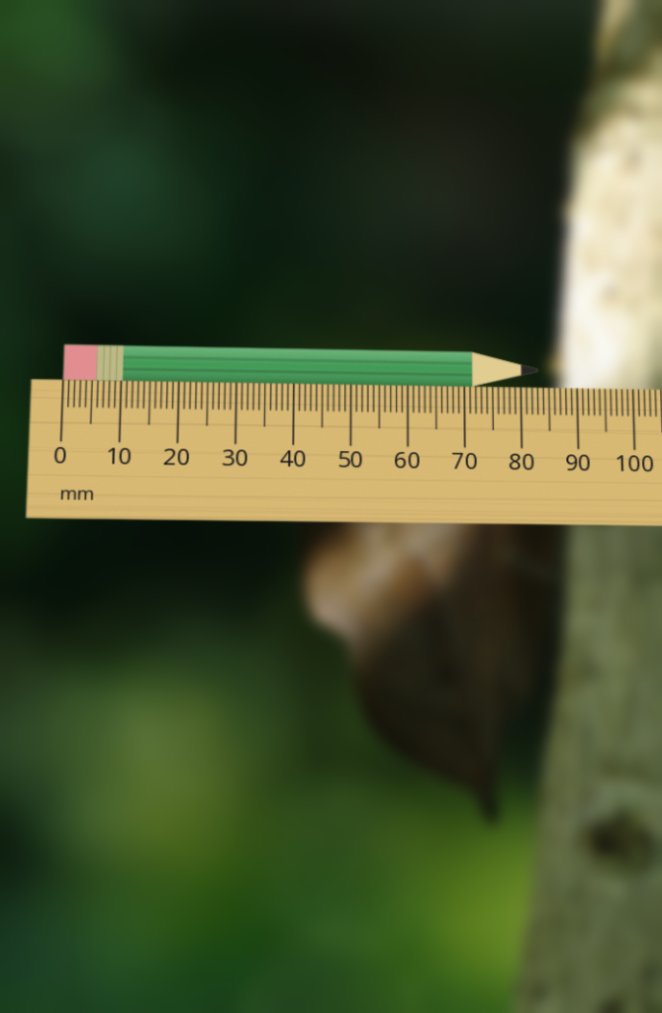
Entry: 83 mm
